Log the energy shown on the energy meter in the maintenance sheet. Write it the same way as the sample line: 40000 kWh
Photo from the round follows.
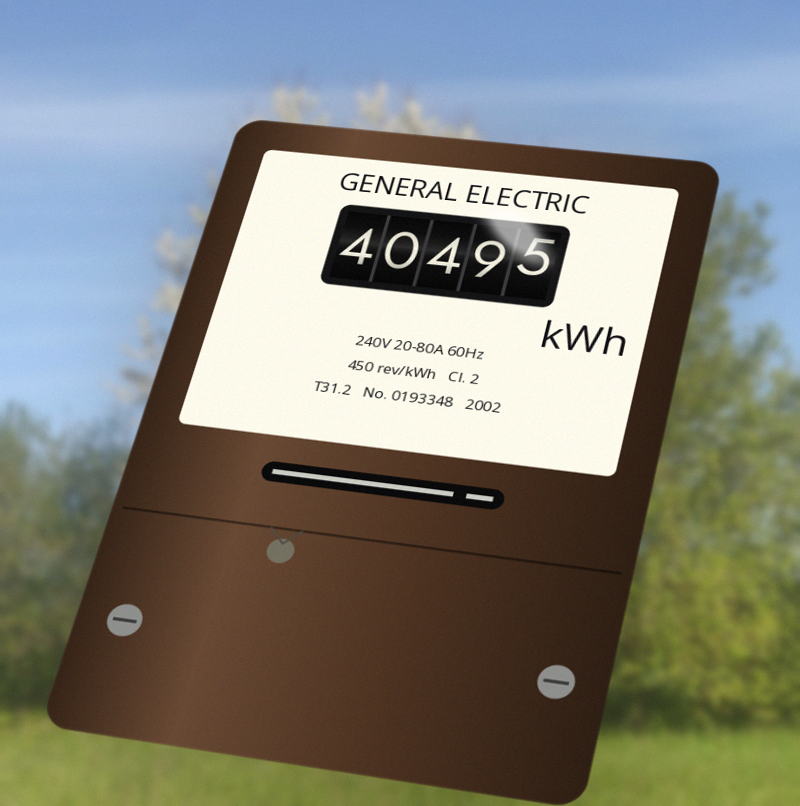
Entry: 40495 kWh
